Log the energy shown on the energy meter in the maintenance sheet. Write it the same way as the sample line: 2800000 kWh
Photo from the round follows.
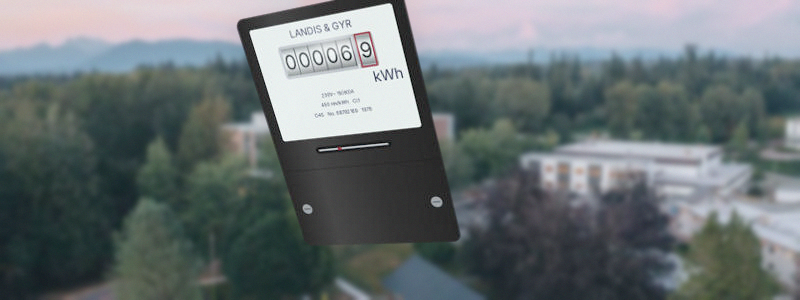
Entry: 6.9 kWh
